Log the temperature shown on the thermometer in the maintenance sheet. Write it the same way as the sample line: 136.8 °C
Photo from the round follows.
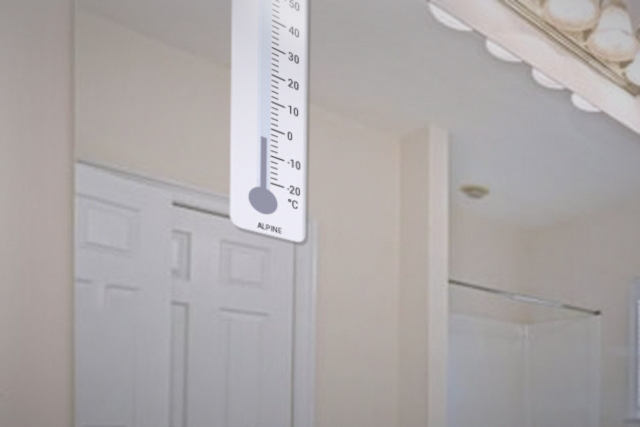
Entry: -4 °C
